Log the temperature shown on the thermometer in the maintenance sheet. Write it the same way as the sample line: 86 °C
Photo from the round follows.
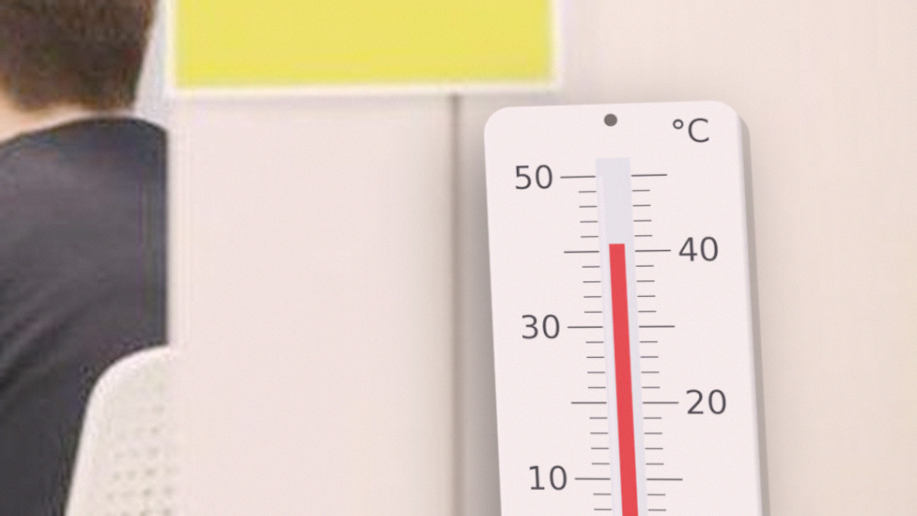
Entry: 41 °C
